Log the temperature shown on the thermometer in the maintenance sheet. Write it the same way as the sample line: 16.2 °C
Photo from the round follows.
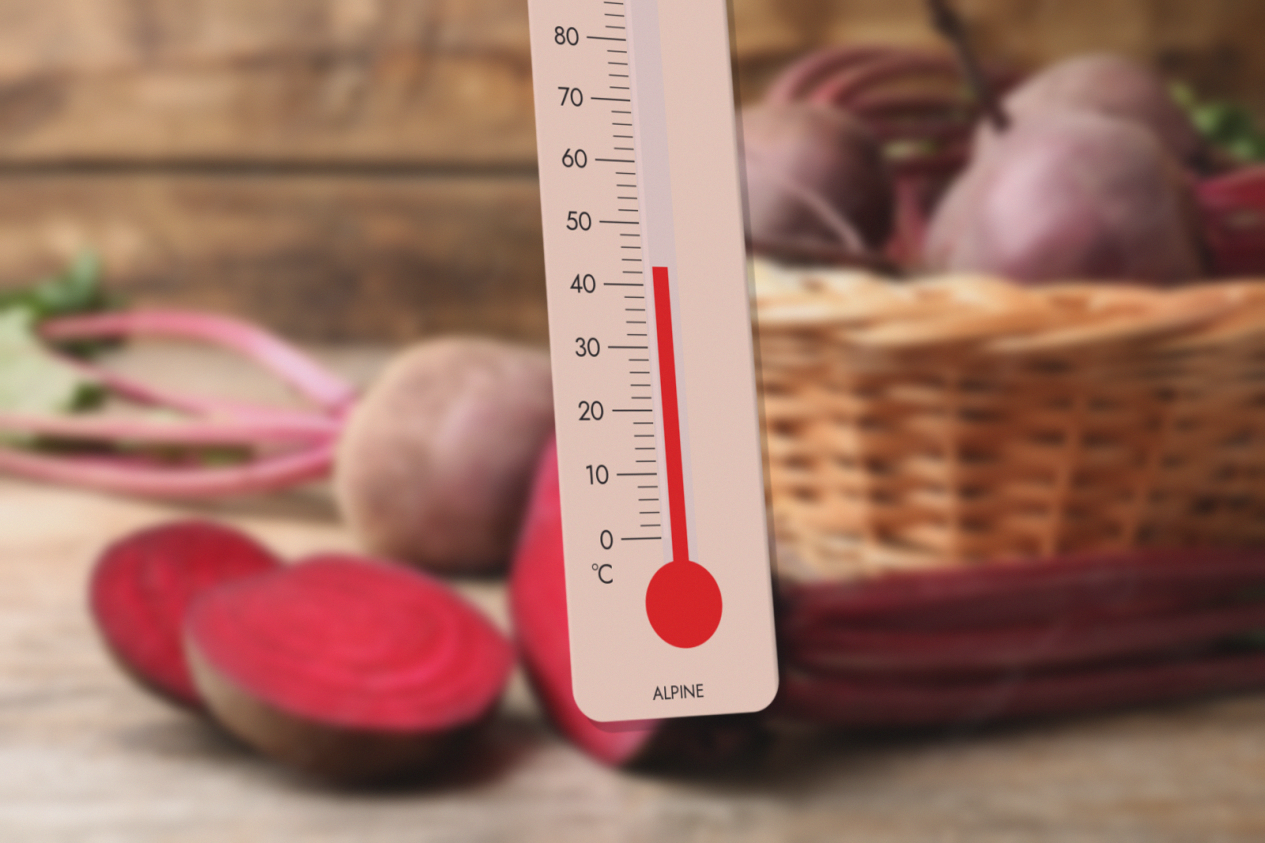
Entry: 43 °C
